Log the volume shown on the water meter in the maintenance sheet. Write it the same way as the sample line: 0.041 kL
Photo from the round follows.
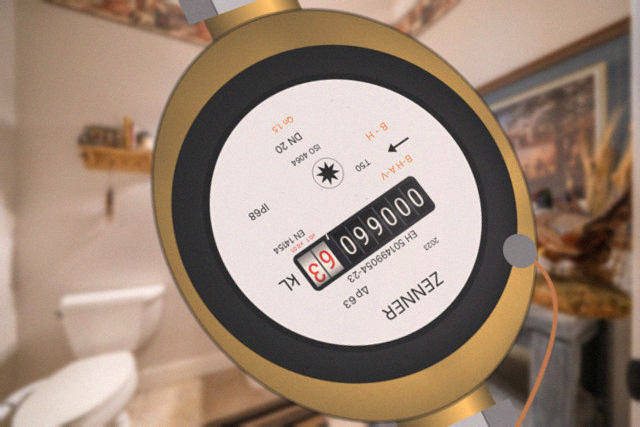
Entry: 660.63 kL
